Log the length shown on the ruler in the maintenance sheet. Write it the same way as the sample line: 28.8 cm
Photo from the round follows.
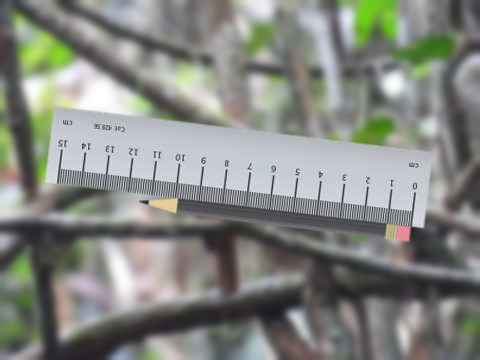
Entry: 11.5 cm
